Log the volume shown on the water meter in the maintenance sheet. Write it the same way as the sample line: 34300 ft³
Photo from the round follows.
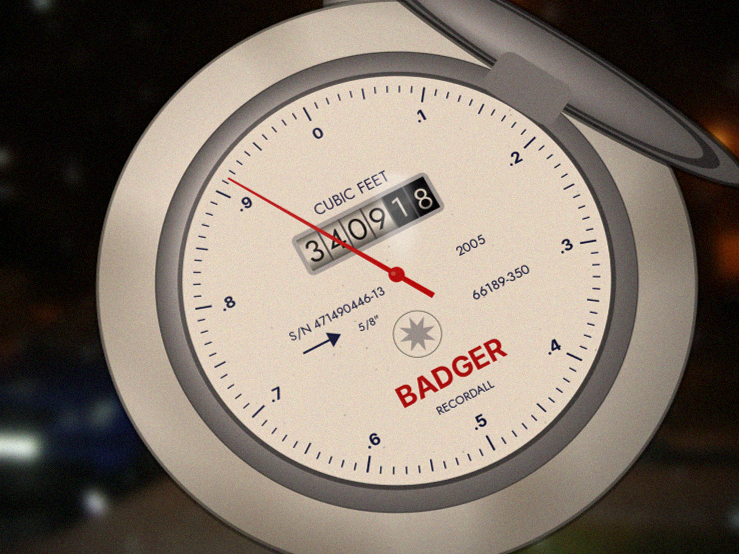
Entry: 340917.91 ft³
